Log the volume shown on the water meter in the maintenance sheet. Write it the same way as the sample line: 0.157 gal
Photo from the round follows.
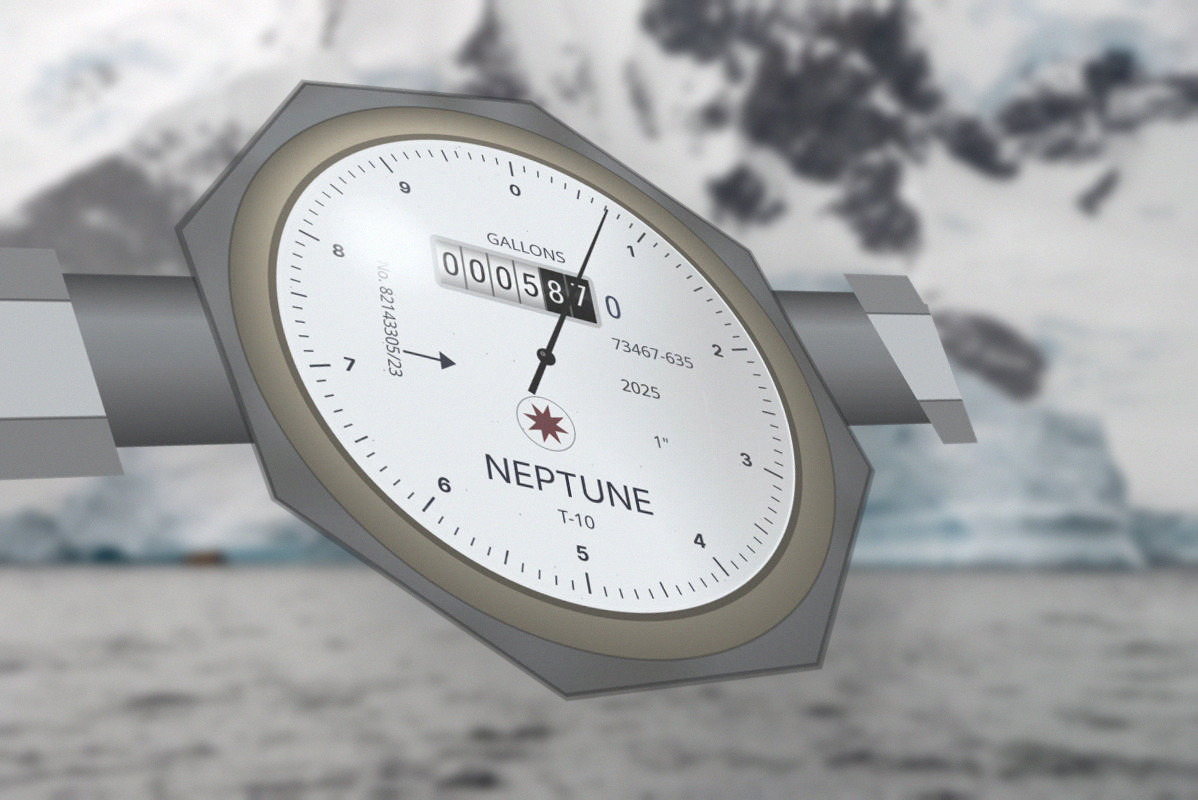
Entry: 5870.7 gal
